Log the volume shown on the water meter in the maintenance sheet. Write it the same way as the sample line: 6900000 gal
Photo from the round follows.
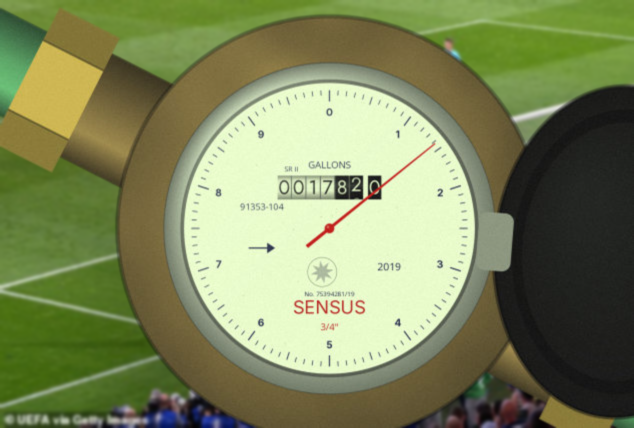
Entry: 17821.4 gal
